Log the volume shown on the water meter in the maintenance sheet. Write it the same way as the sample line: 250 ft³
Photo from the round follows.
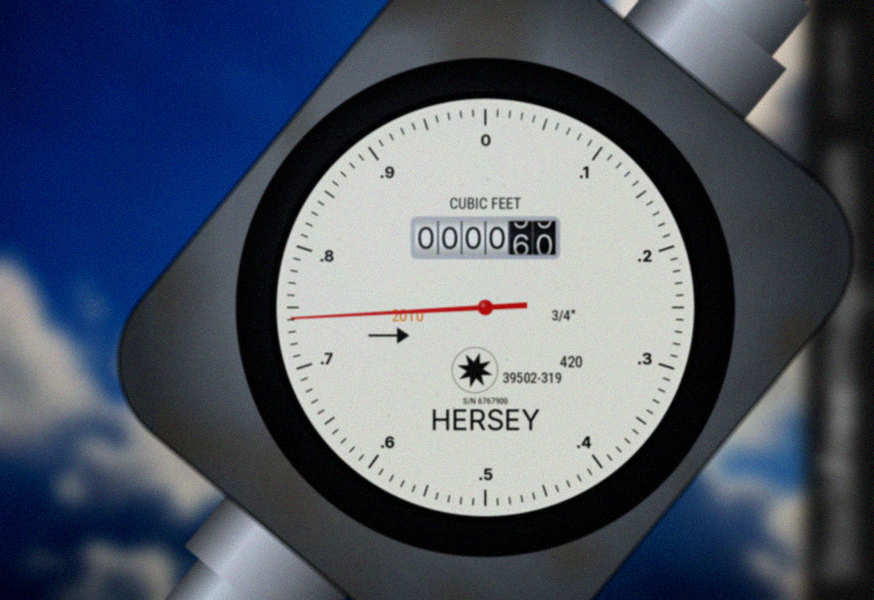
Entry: 59.74 ft³
